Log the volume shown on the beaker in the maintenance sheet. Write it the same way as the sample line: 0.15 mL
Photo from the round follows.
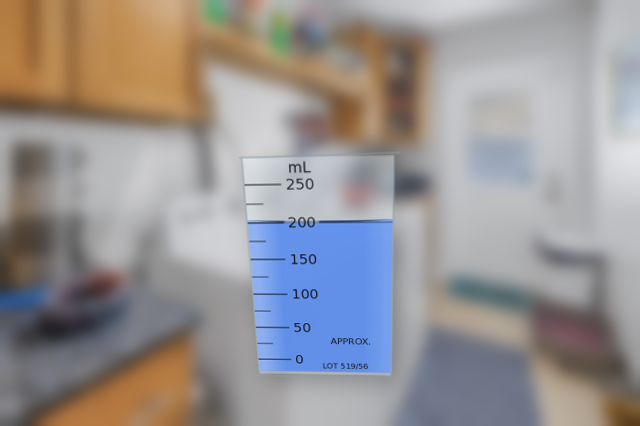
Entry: 200 mL
